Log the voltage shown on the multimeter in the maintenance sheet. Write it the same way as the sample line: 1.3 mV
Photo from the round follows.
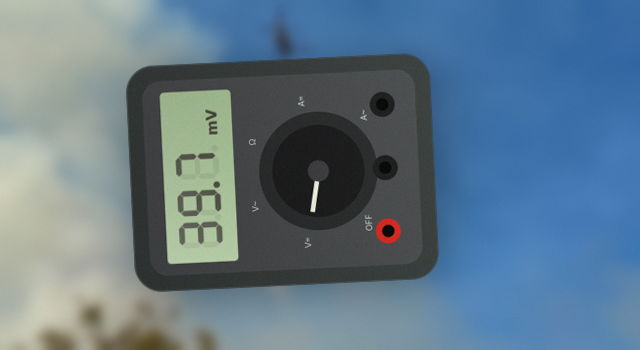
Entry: 39.7 mV
